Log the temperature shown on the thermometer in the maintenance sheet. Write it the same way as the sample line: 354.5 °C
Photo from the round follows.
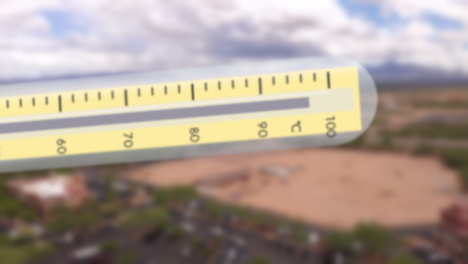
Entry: 97 °C
